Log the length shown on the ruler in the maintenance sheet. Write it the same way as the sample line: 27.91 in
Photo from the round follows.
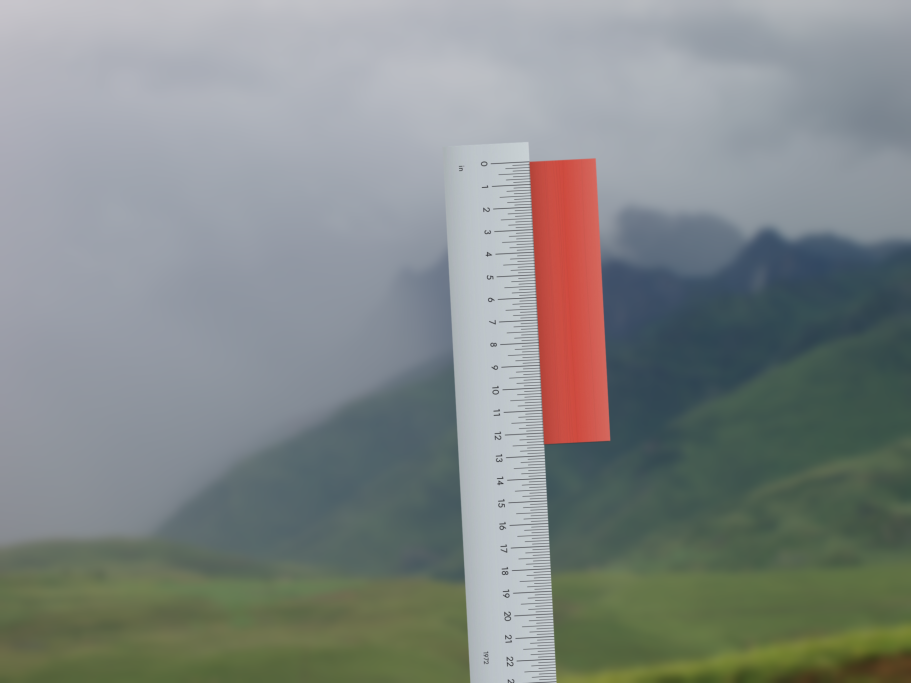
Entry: 12.5 in
